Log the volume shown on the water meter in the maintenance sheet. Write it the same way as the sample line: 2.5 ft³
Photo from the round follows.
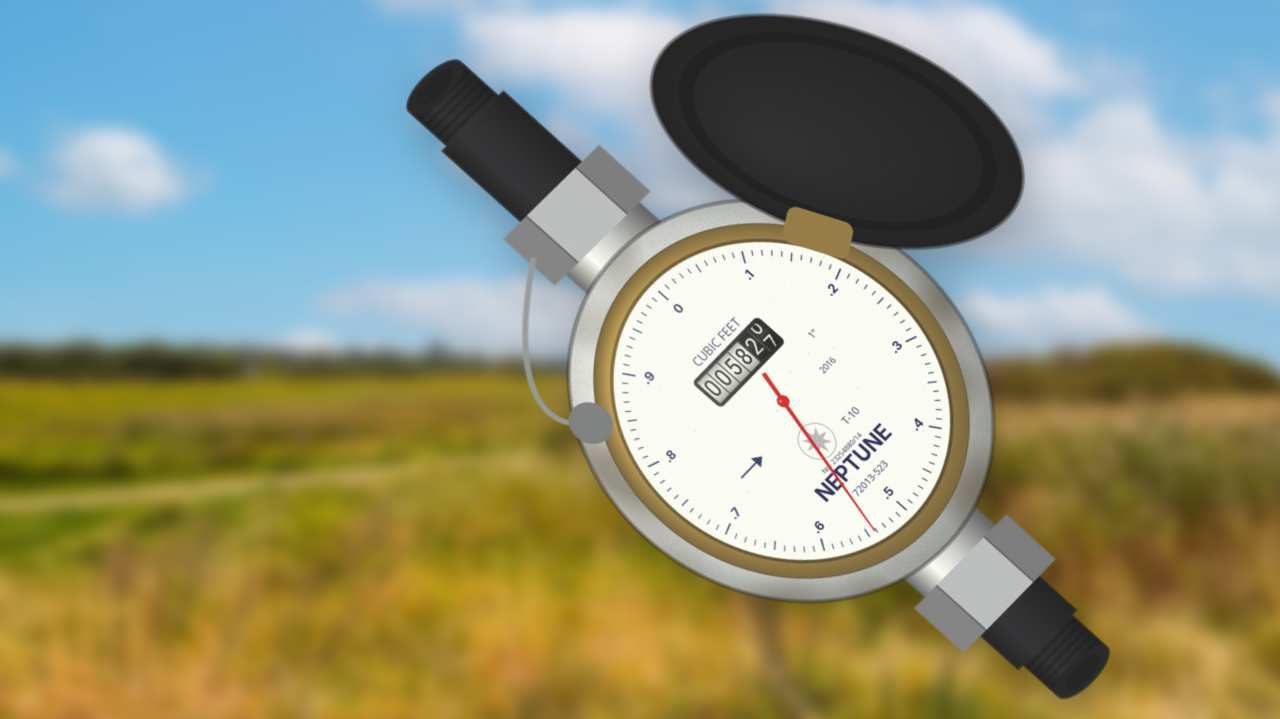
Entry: 5826.54 ft³
